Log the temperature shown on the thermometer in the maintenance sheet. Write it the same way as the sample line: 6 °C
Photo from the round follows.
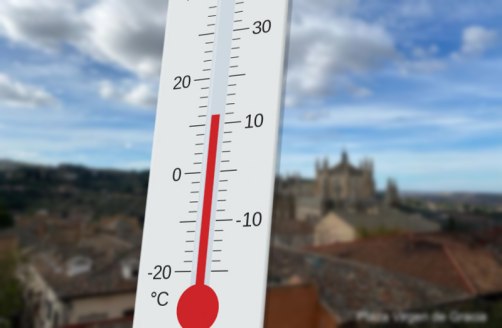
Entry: 12 °C
